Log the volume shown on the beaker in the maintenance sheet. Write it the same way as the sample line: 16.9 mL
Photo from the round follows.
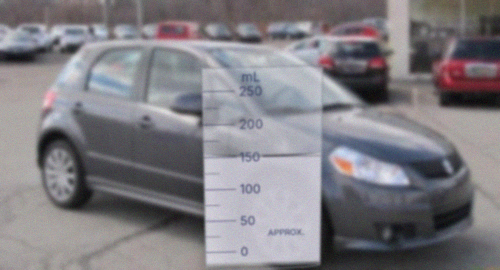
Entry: 150 mL
